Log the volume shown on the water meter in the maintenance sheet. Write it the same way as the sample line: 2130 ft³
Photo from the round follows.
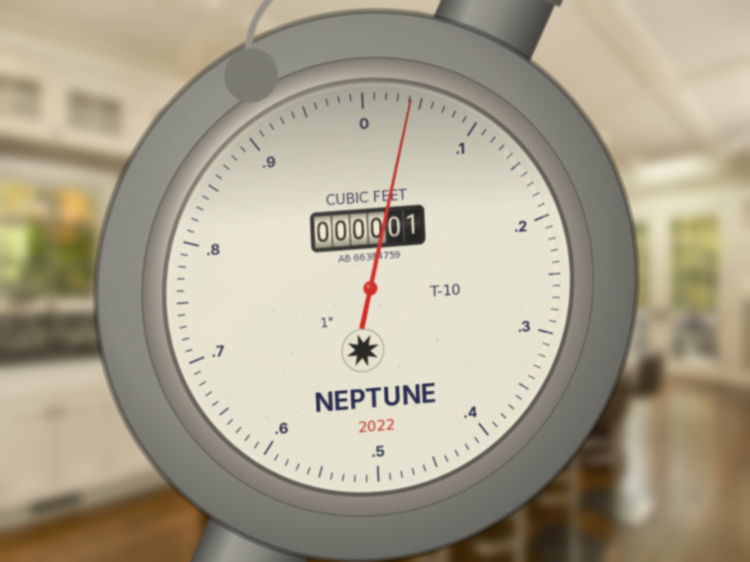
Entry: 1.04 ft³
